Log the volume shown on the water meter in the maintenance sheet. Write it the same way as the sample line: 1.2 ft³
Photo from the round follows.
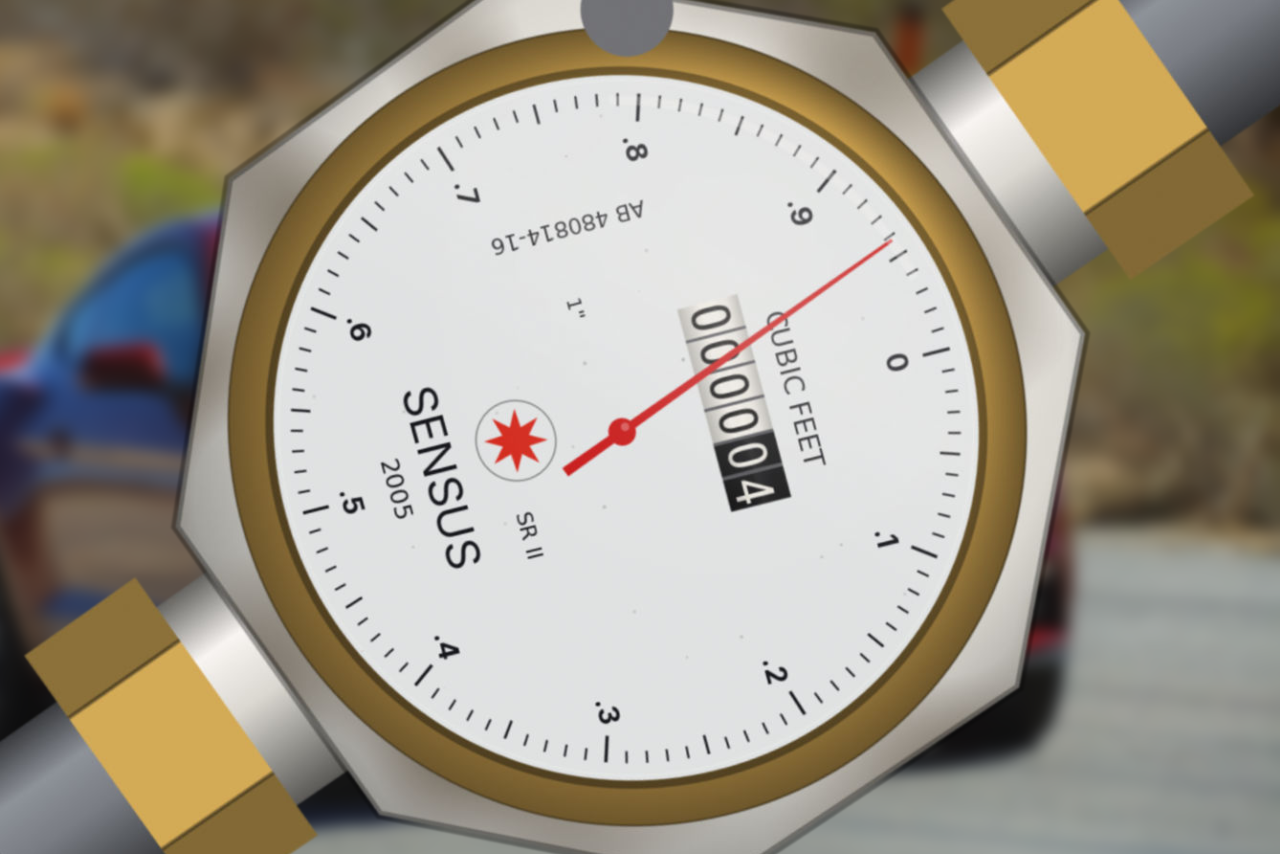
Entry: 3.94 ft³
